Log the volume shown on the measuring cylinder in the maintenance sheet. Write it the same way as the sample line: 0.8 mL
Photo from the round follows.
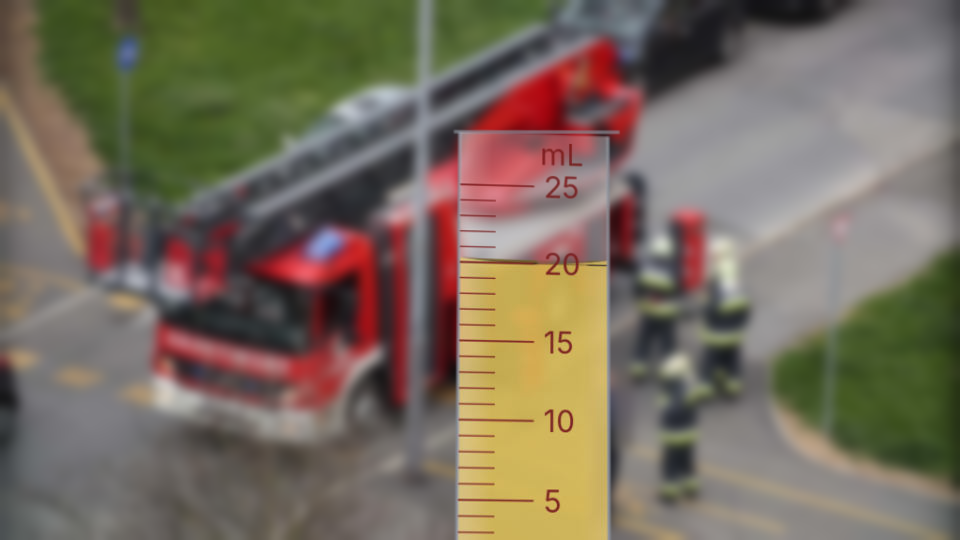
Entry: 20 mL
